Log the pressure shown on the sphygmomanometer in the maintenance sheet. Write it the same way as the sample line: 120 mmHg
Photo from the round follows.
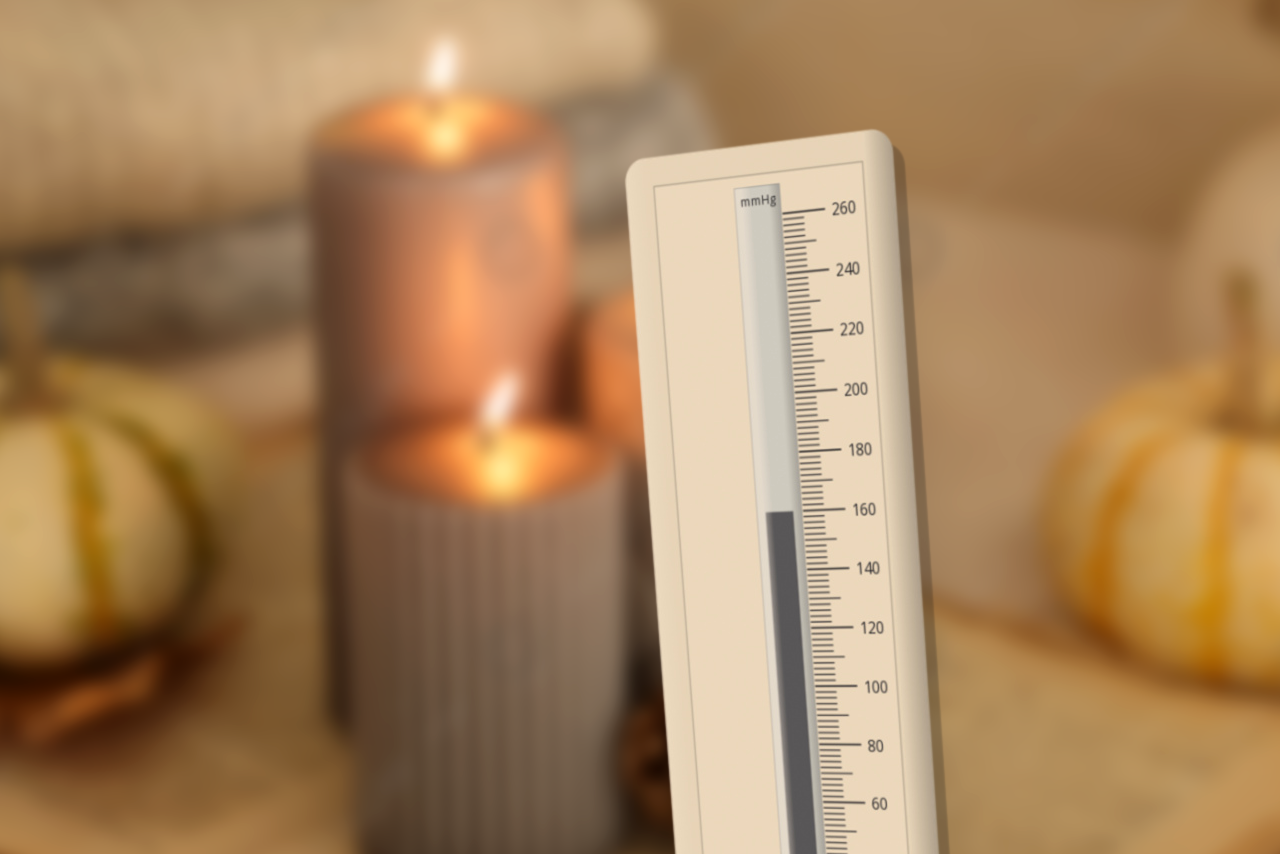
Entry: 160 mmHg
